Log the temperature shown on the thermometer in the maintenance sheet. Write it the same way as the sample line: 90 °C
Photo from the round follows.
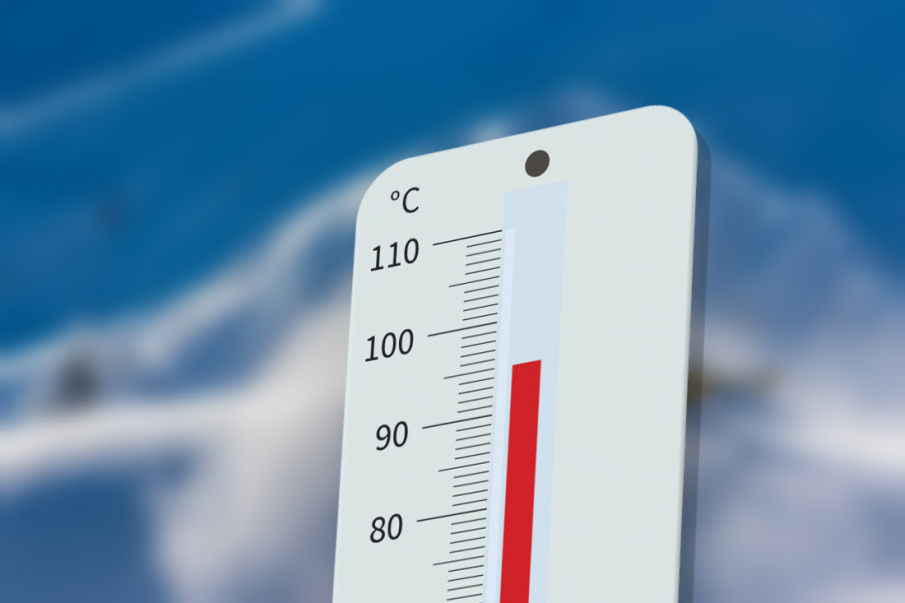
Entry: 95 °C
